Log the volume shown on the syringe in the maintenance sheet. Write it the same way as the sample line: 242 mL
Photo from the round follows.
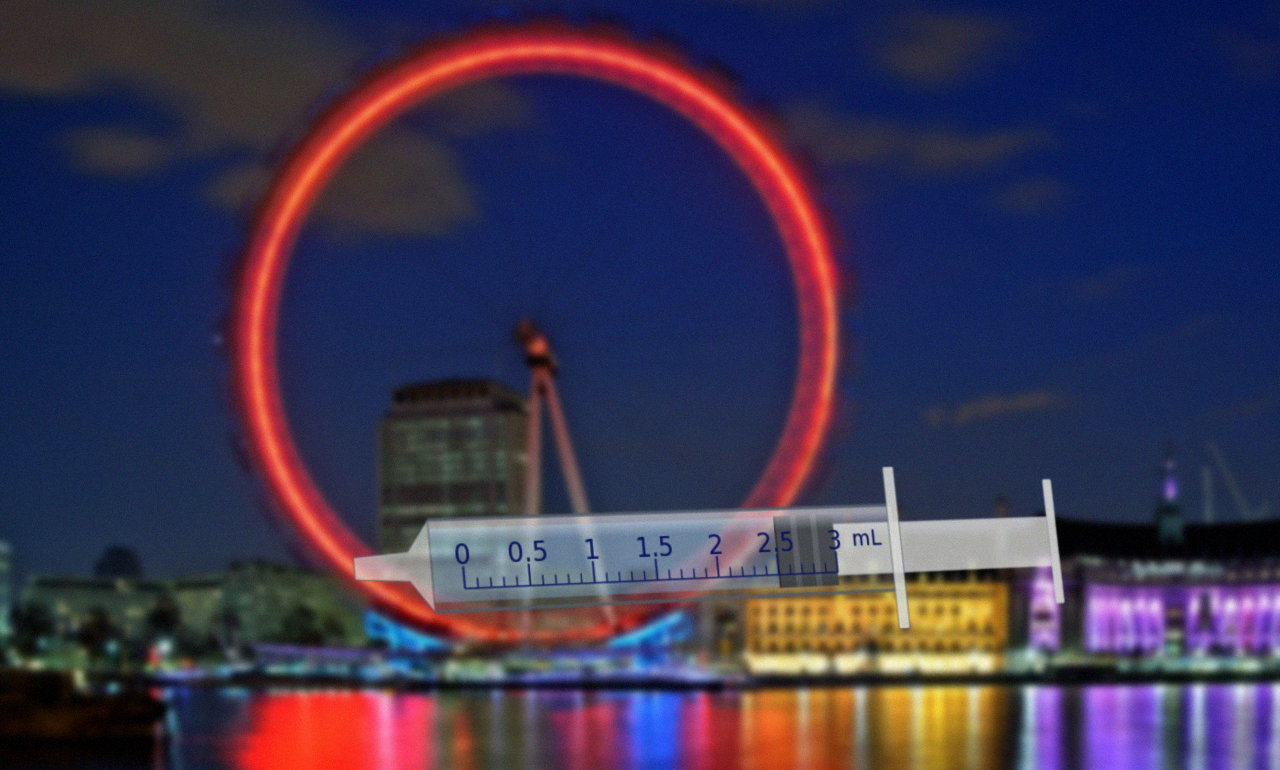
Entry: 2.5 mL
